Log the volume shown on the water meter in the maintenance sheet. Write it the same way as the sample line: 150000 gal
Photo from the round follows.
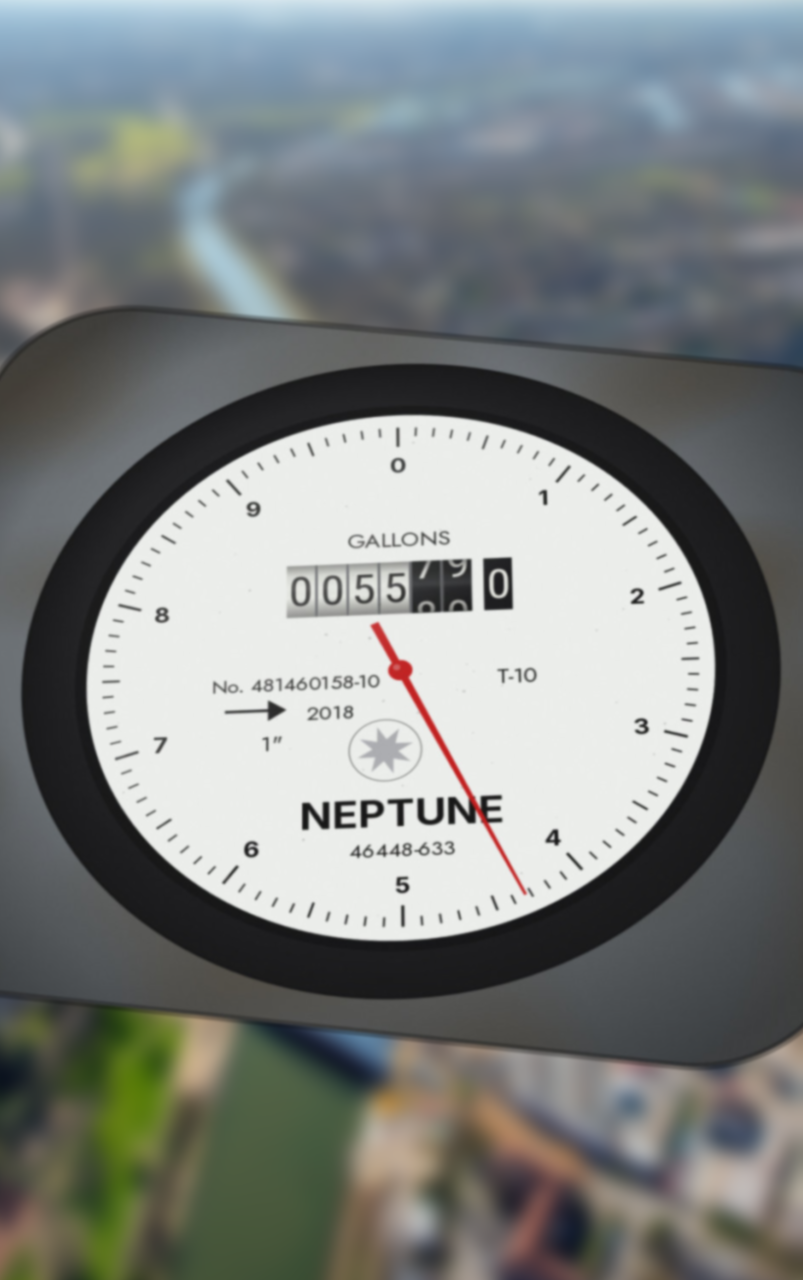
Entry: 55794.3 gal
